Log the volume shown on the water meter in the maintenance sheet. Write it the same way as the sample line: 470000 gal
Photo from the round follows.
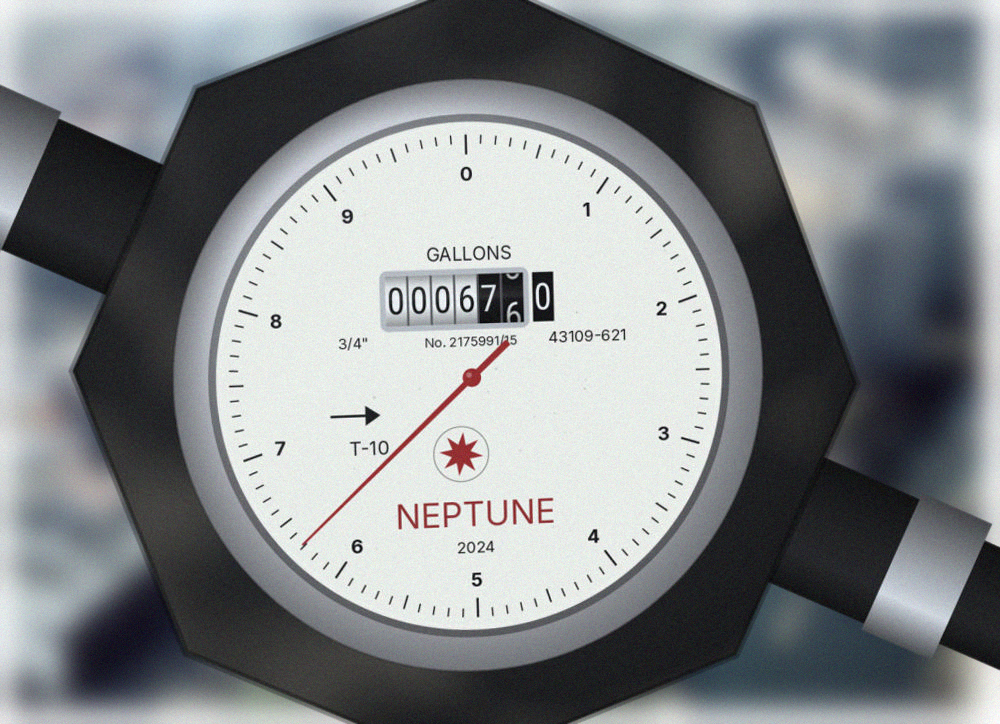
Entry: 6756.3 gal
